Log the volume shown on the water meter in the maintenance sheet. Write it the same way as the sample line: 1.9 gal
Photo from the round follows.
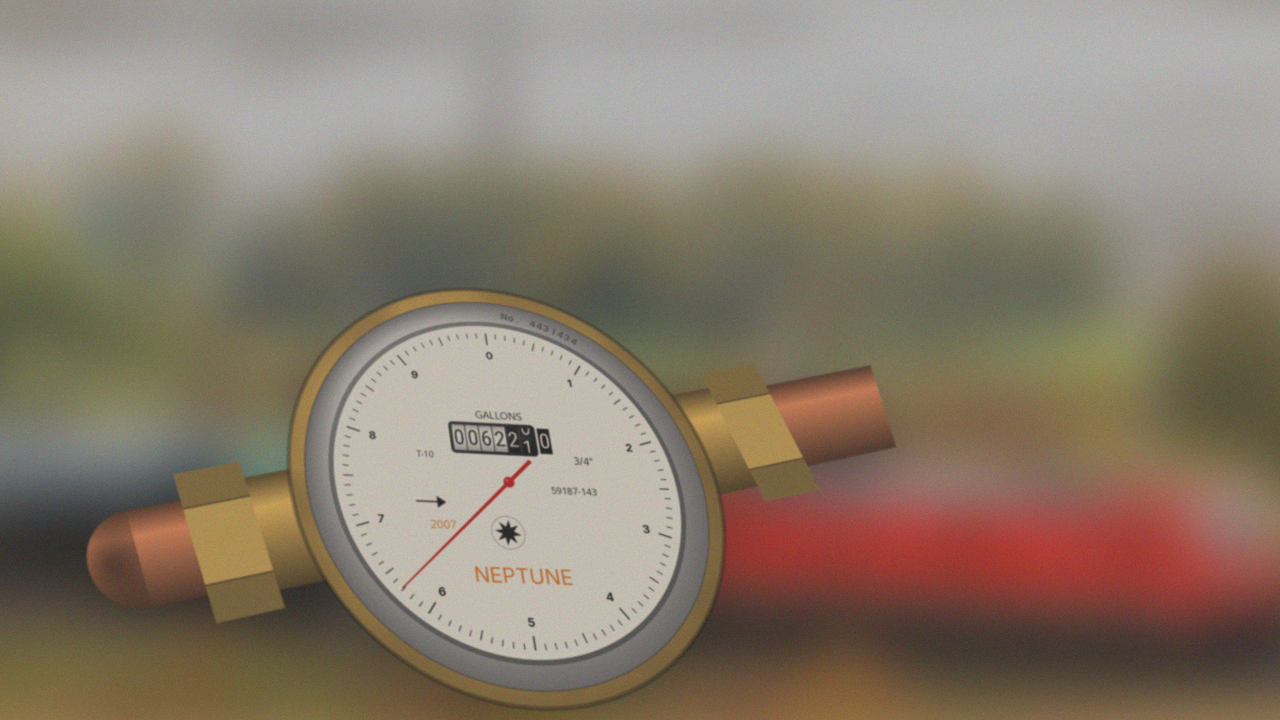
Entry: 62206.3 gal
